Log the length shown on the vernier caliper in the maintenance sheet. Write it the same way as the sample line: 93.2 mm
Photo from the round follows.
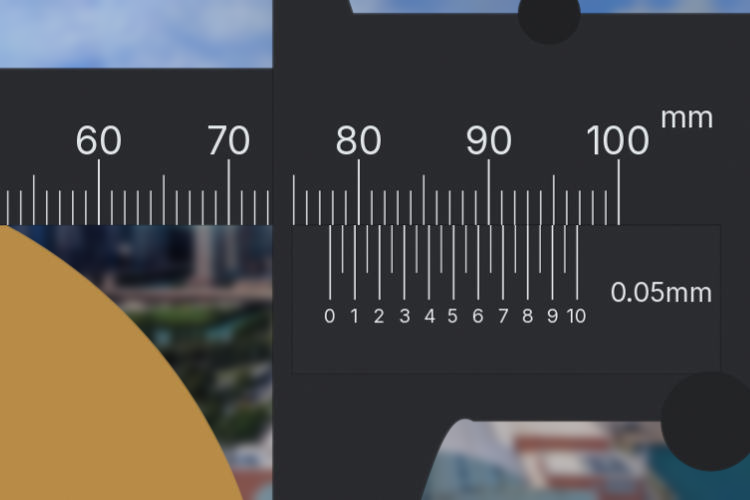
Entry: 77.8 mm
